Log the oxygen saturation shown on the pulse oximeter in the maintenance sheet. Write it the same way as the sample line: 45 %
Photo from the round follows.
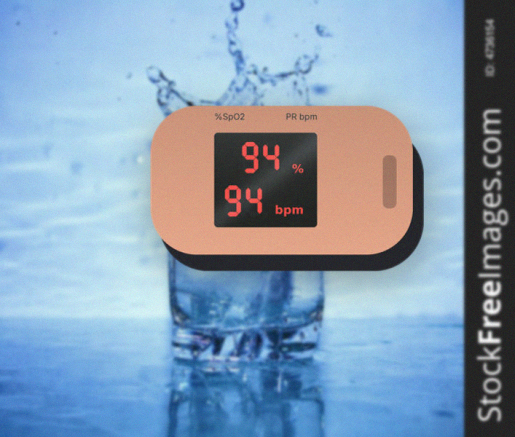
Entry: 94 %
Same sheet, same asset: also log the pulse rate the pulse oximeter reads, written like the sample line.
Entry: 94 bpm
